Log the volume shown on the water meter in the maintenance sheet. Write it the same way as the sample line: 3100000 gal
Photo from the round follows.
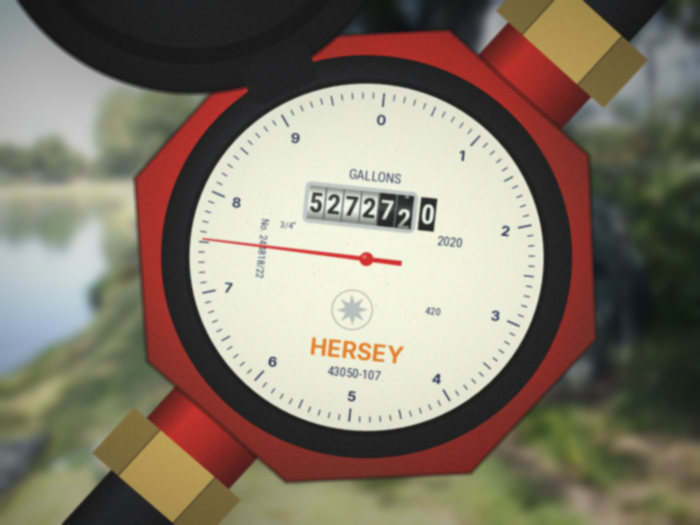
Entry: 5272717.5 gal
